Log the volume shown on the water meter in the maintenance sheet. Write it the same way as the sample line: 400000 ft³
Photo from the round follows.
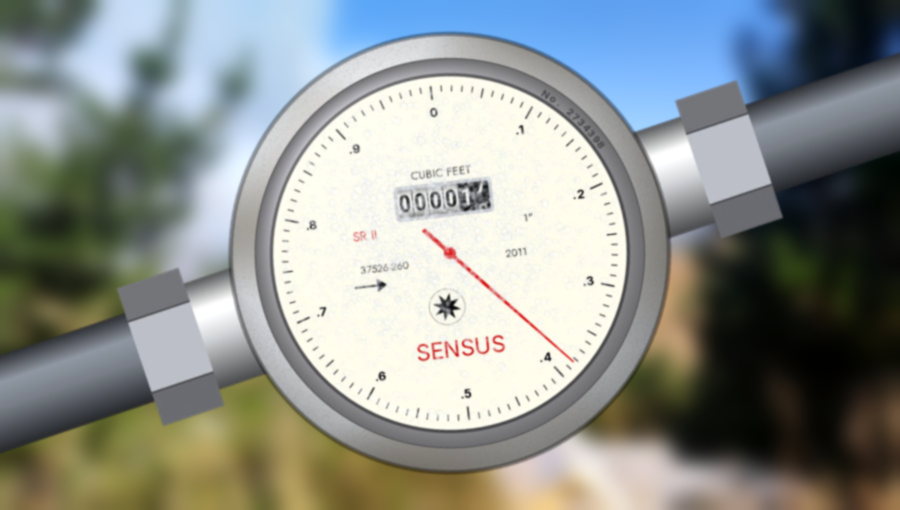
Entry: 17.38 ft³
